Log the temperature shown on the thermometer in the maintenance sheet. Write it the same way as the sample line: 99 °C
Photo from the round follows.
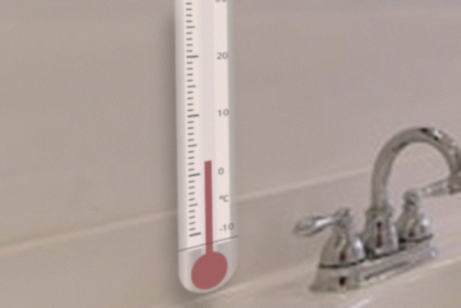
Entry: 2 °C
